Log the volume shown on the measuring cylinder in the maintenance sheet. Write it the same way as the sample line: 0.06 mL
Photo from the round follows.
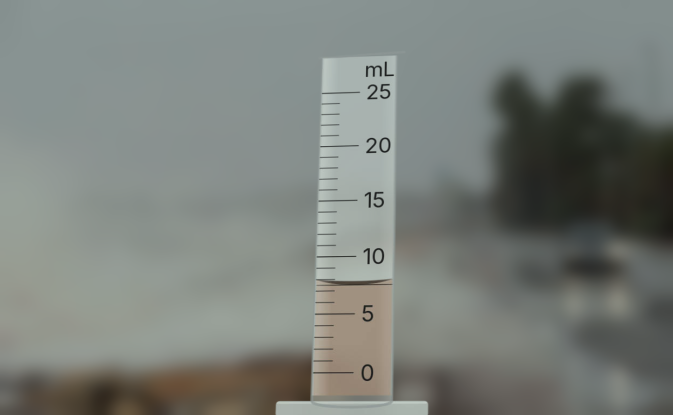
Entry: 7.5 mL
